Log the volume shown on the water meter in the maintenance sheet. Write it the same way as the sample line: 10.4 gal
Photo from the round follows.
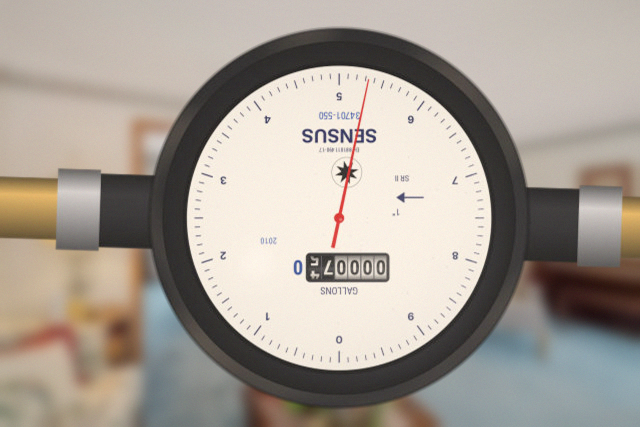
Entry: 745.3 gal
